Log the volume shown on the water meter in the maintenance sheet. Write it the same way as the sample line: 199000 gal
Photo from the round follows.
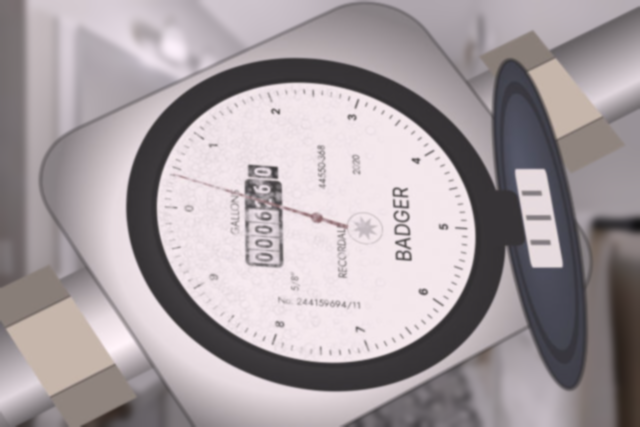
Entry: 6260.4 gal
